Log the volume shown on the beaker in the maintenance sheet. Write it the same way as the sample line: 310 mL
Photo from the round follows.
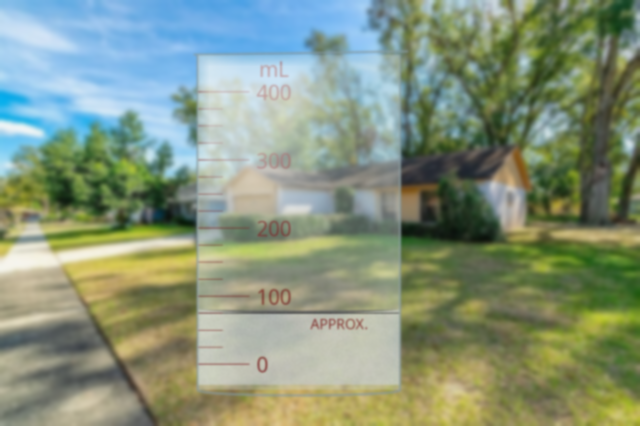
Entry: 75 mL
